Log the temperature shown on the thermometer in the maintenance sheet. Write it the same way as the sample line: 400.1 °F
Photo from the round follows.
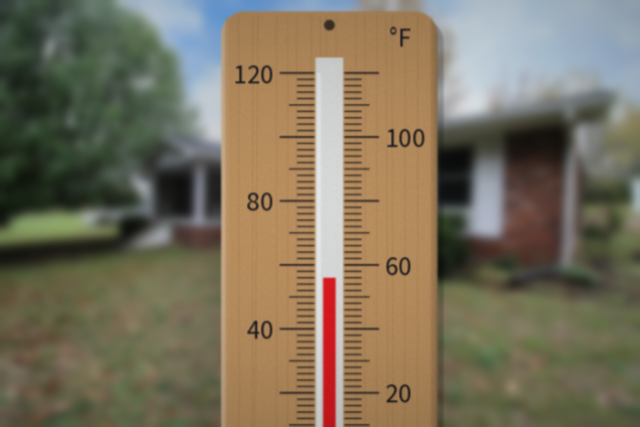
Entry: 56 °F
